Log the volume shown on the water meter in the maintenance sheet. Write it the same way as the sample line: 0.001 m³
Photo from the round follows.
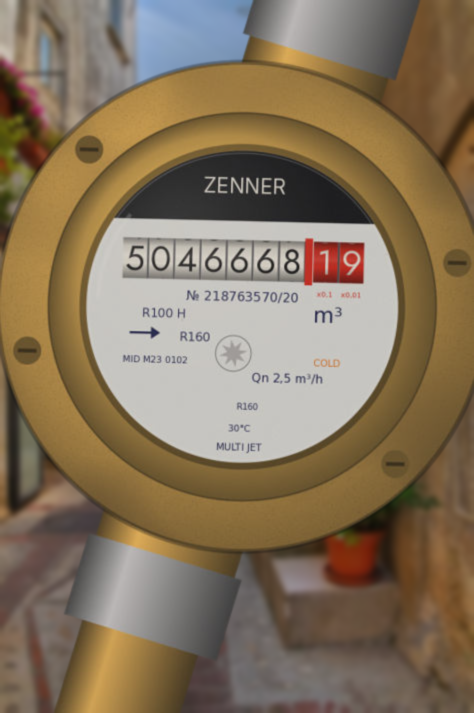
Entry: 5046668.19 m³
